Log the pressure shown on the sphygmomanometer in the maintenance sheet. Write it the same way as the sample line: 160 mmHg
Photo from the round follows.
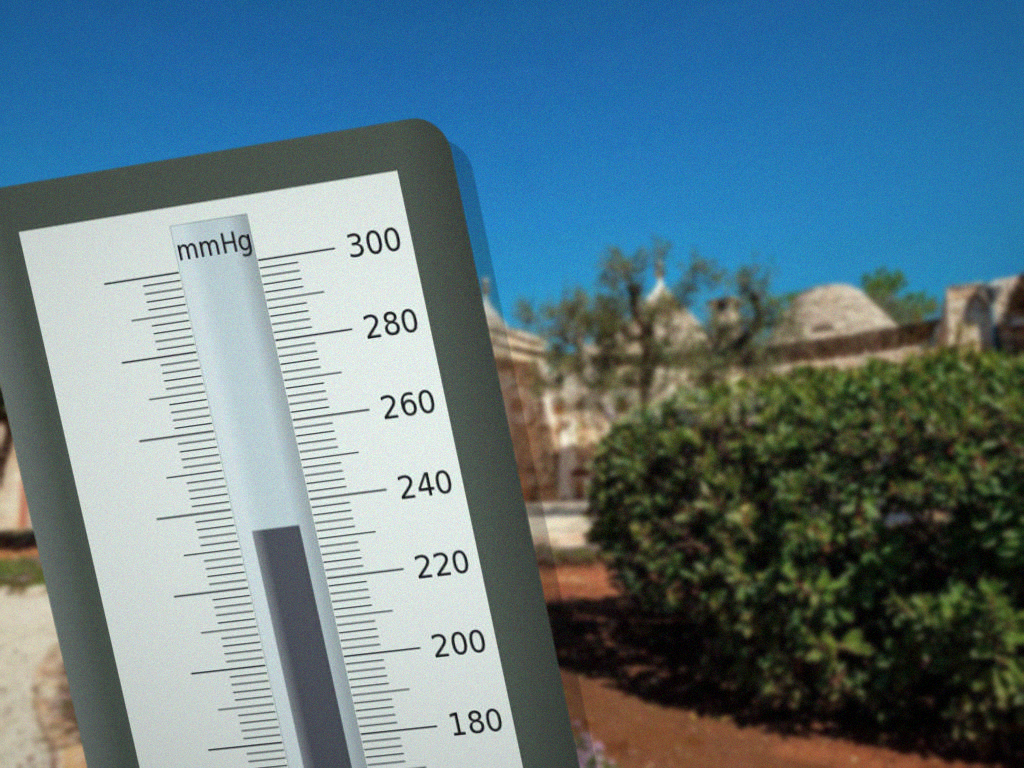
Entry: 234 mmHg
